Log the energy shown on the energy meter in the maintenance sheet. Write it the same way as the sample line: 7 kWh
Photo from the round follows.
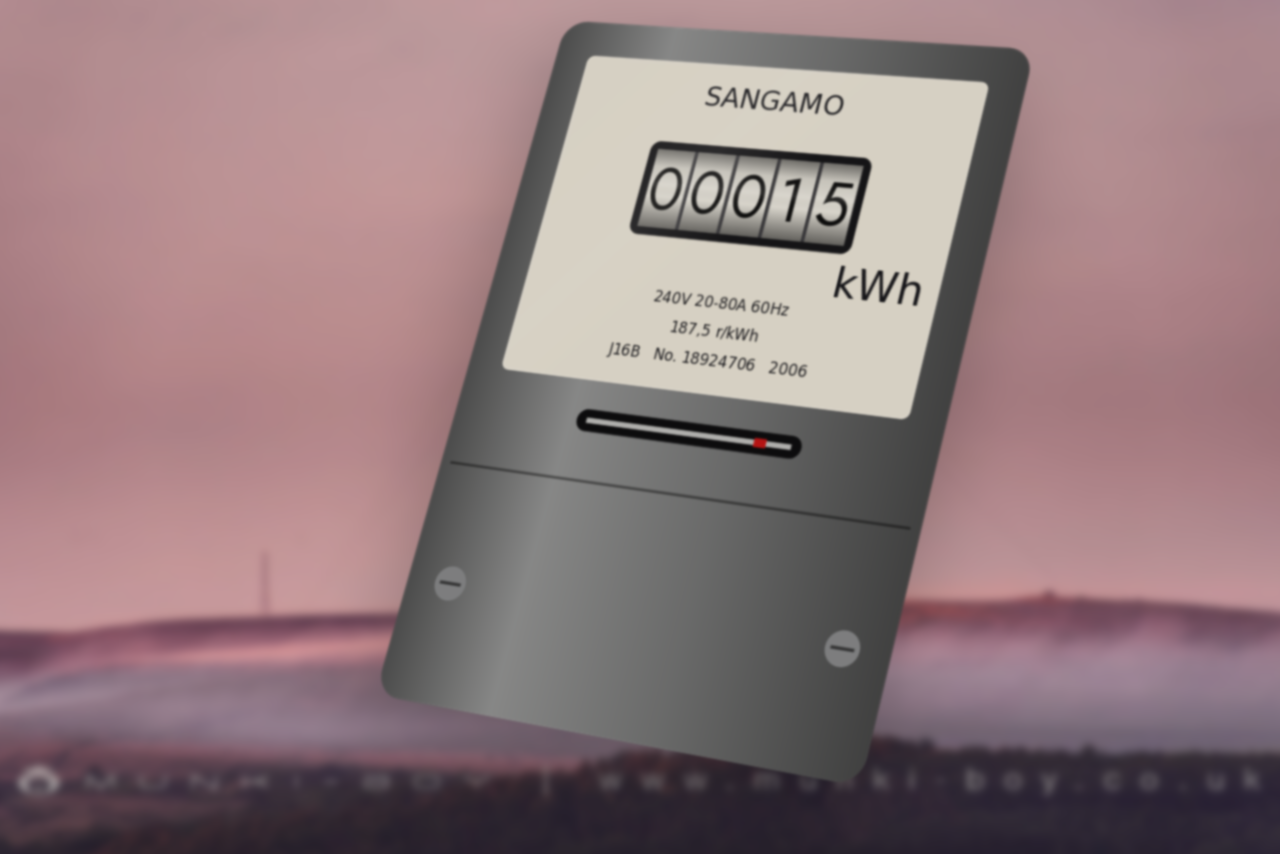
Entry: 15 kWh
